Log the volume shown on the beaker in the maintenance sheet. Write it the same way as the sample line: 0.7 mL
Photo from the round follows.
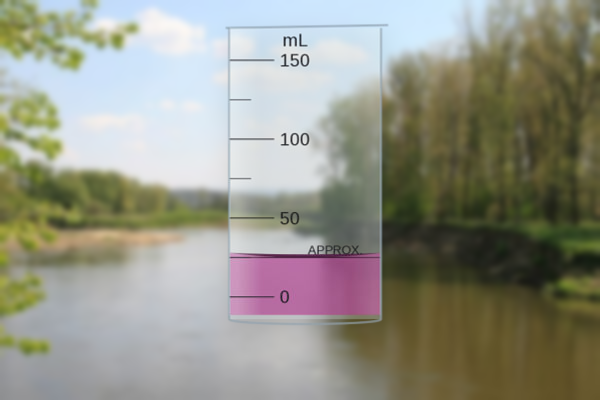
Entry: 25 mL
